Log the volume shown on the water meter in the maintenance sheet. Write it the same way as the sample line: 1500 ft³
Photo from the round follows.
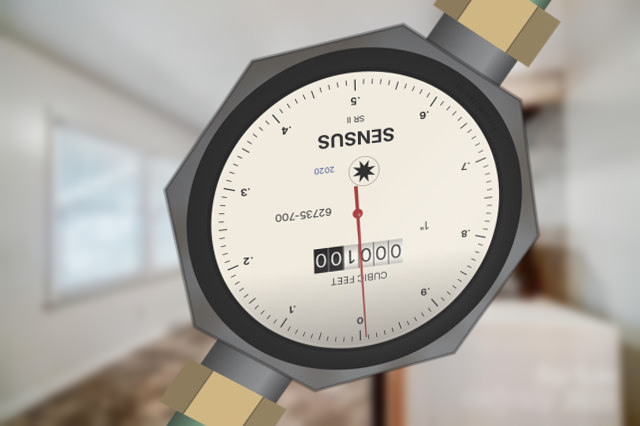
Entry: 99.99 ft³
